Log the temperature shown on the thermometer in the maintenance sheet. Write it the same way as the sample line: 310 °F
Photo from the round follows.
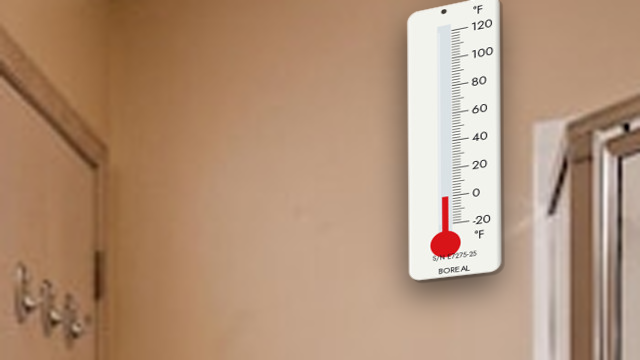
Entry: 0 °F
